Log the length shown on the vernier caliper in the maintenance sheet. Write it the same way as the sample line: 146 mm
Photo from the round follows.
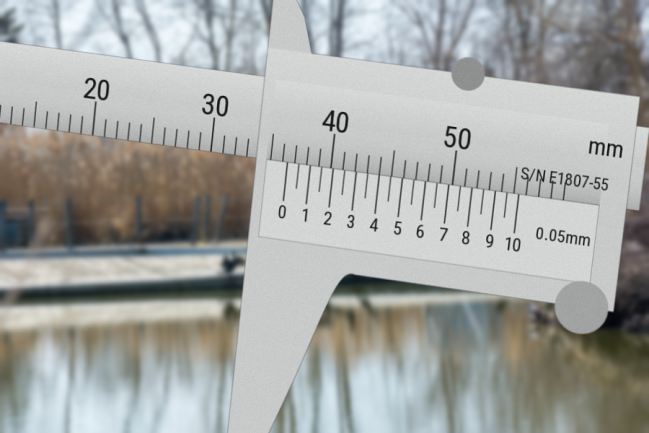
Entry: 36.4 mm
